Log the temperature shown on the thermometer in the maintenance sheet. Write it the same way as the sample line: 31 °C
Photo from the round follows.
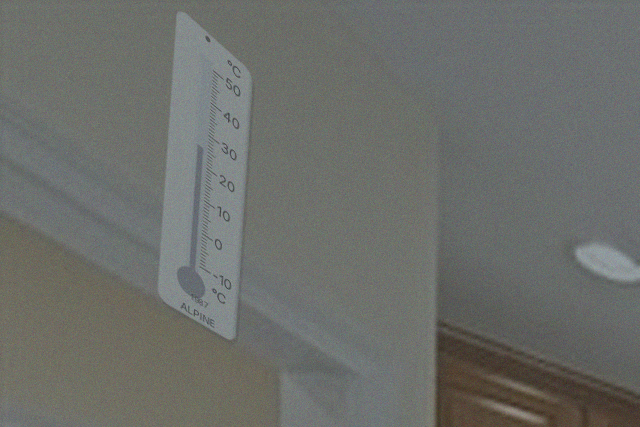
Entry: 25 °C
